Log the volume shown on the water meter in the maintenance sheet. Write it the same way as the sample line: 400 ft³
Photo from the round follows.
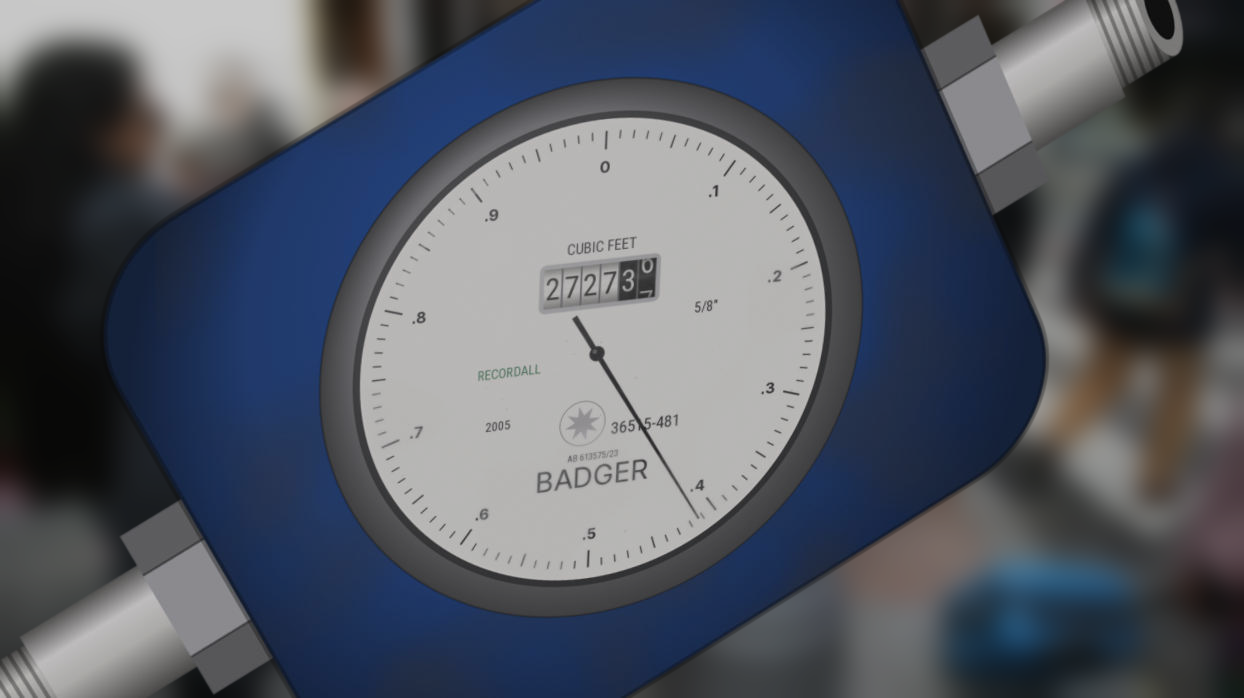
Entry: 272736.41 ft³
